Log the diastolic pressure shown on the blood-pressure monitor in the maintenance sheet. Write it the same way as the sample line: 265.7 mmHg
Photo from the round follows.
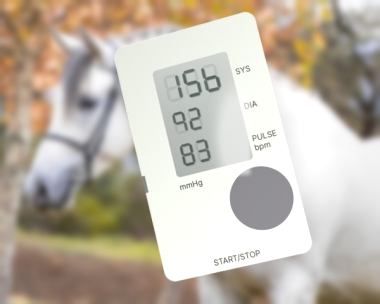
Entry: 92 mmHg
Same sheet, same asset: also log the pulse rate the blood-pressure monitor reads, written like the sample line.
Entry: 83 bpm
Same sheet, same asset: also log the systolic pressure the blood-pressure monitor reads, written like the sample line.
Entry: 156 mmHg
